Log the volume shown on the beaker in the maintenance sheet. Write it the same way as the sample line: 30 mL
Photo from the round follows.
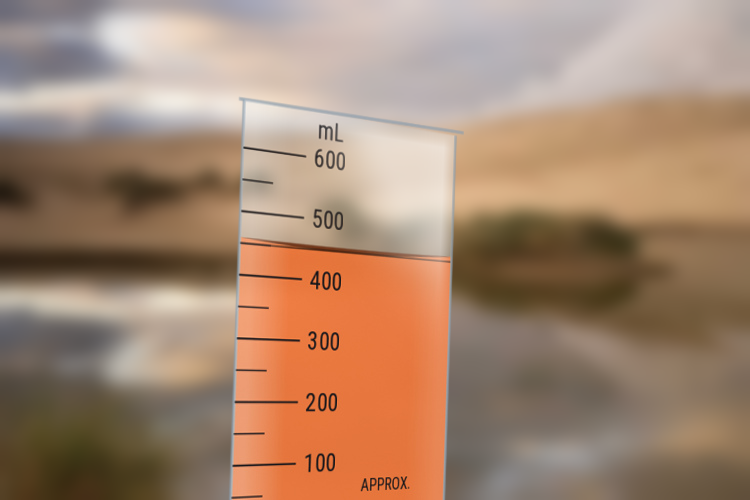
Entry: 450 mL
